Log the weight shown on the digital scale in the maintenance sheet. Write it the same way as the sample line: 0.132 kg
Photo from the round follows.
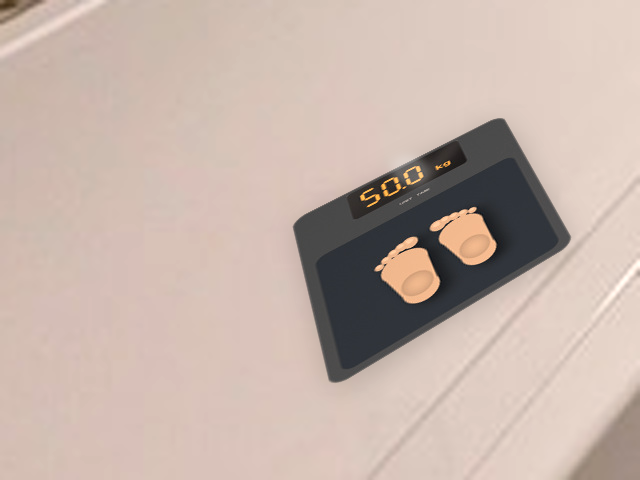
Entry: 50.0 kg
